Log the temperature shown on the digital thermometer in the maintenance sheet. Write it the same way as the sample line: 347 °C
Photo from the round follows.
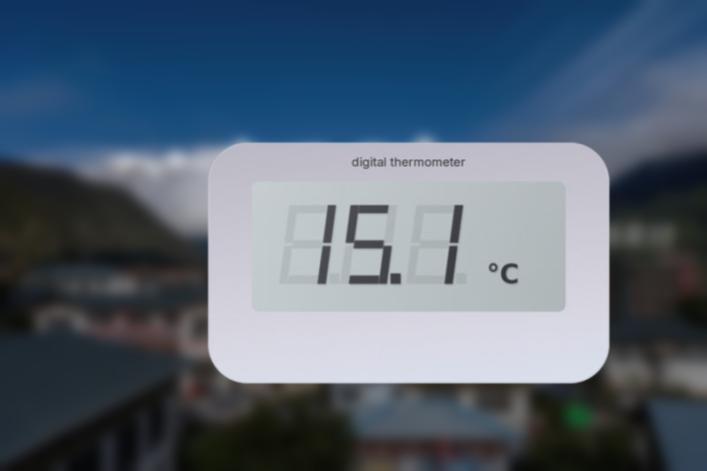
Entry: 15.1 °C
